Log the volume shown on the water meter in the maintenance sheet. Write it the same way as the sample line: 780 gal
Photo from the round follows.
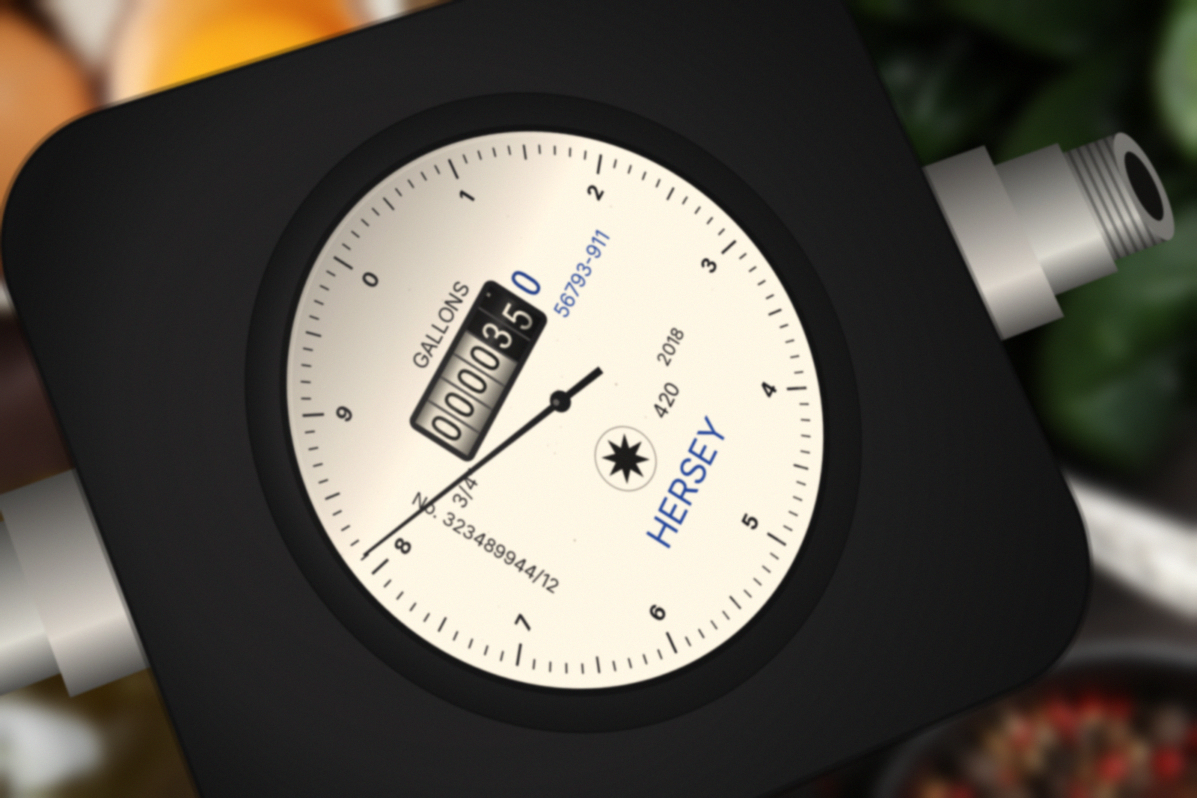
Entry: 348.1 gal
